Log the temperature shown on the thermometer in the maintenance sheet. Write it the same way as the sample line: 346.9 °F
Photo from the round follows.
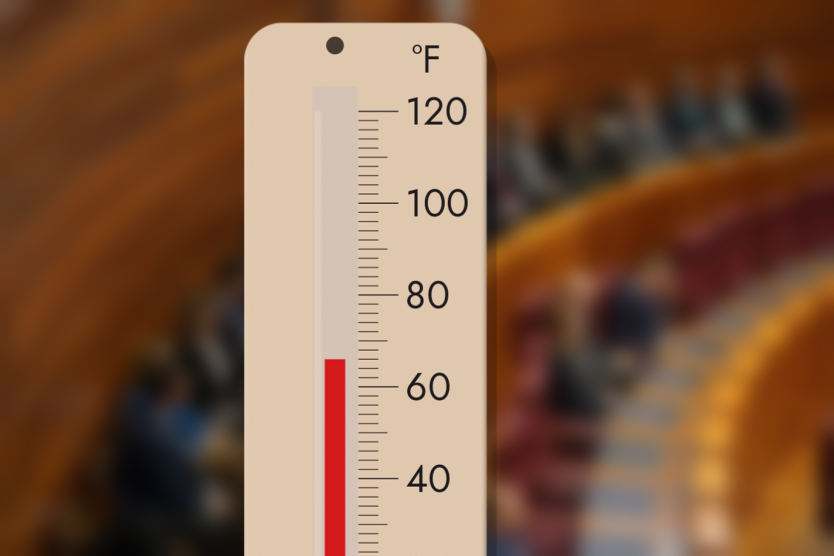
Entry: 66 °F
